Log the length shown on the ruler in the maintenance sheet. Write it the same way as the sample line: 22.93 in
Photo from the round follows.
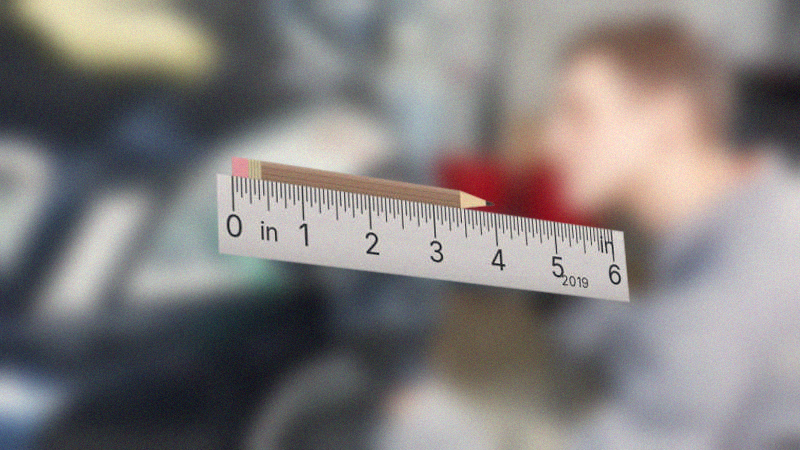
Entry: 4 in
